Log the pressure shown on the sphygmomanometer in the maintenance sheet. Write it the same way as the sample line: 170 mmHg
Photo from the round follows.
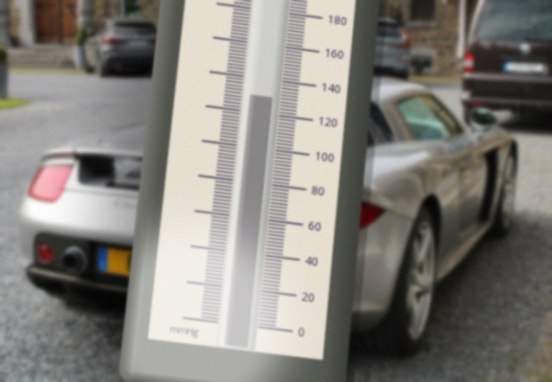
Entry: 130 mmHg
